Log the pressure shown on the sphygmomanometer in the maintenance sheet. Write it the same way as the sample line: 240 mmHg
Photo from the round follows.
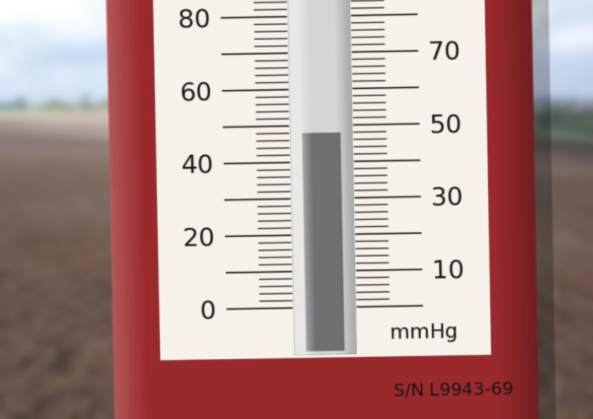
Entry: 48 mmHg
